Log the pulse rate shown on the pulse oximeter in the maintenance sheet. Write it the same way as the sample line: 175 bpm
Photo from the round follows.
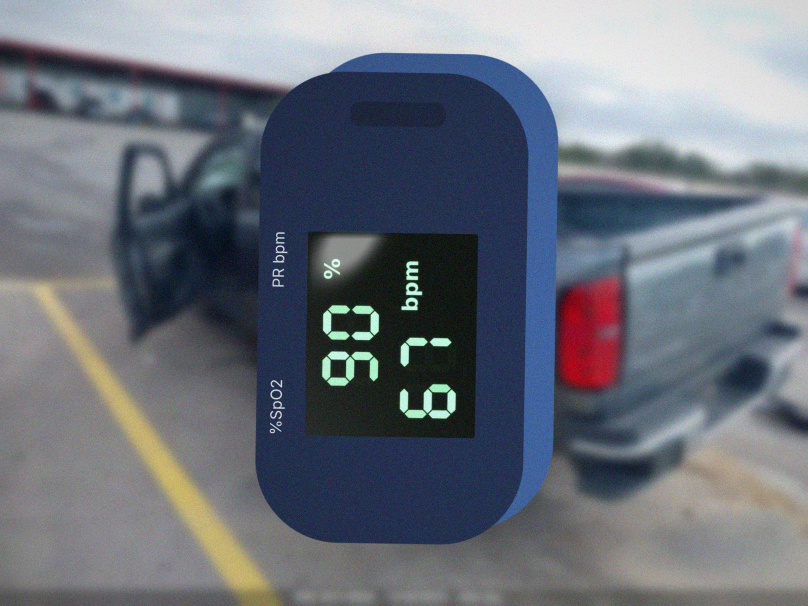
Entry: 67 bpm
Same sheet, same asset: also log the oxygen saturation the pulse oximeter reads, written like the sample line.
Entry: 90 %
